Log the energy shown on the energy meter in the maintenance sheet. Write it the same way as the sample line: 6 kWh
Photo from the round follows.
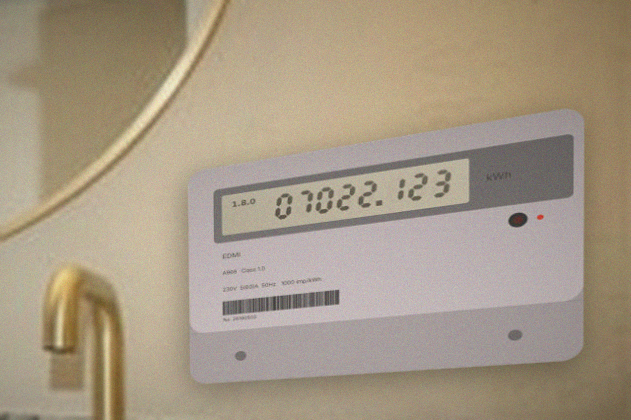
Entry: 7022.123 kWh
